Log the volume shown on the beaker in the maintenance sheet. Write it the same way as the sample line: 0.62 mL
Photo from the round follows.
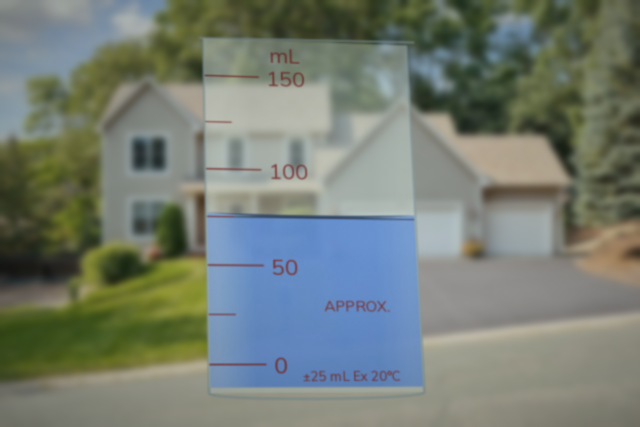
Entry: 75 mL
